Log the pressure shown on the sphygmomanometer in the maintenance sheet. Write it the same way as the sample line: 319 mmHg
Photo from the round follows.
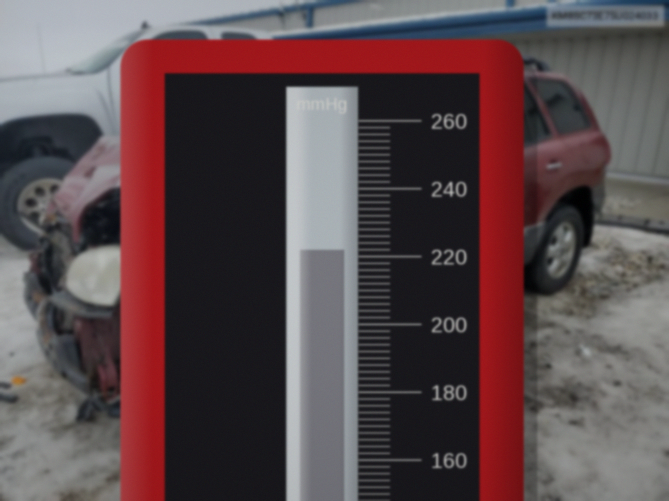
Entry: 222 mmHg
